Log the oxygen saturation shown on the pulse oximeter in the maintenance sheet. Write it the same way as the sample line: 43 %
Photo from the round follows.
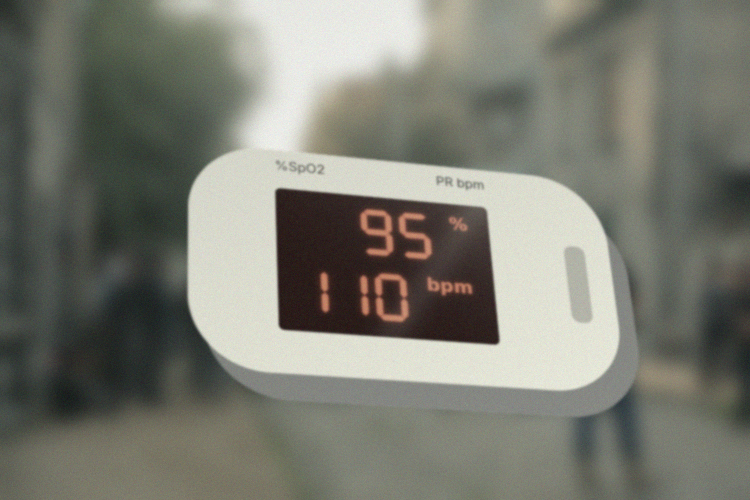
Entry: 95 %
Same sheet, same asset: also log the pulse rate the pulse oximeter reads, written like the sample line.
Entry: 110 bpm
